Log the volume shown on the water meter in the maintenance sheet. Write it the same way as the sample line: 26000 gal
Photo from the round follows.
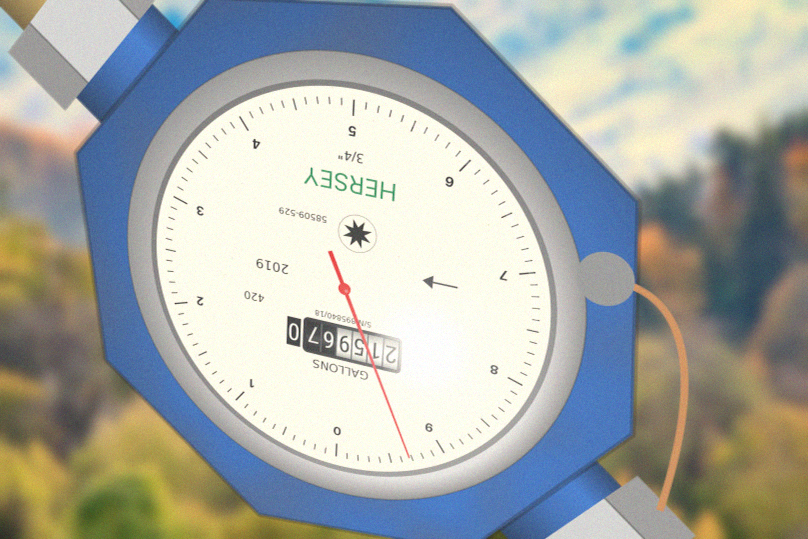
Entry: 2159669.3 gal
